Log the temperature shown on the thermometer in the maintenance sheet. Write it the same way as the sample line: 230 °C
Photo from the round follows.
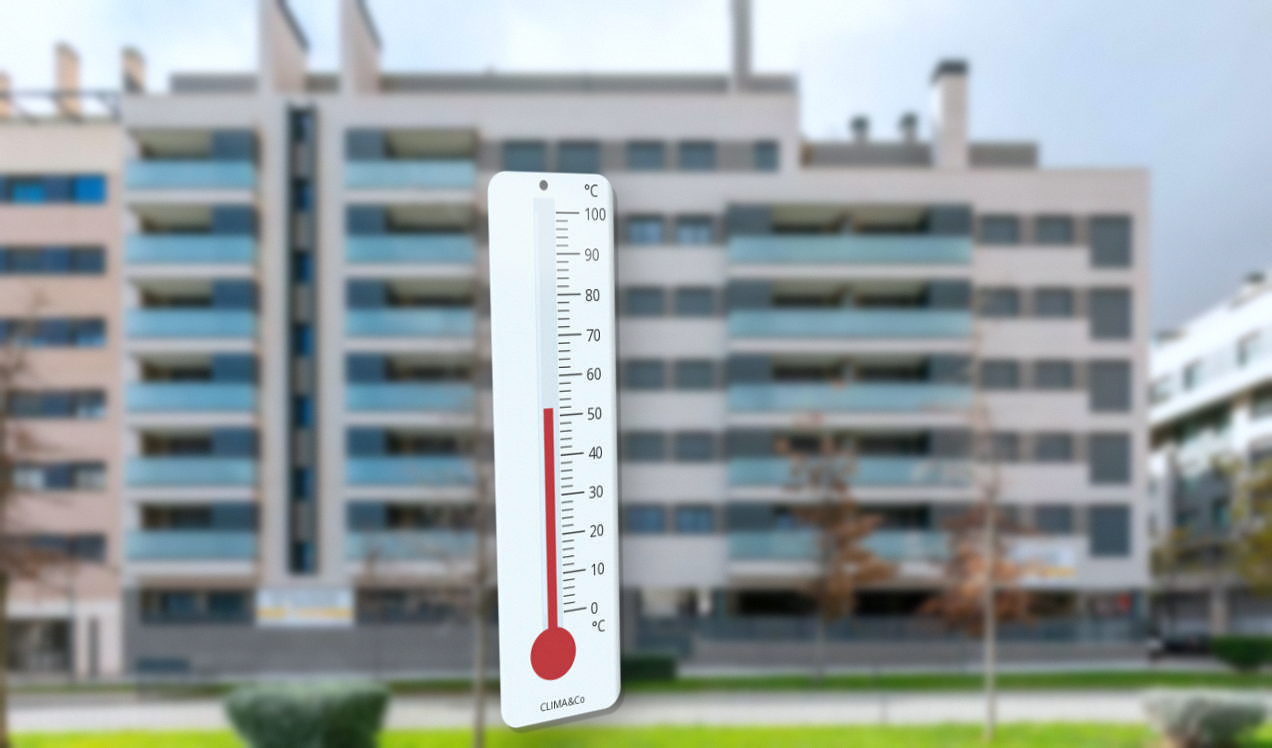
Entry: 52 °C
